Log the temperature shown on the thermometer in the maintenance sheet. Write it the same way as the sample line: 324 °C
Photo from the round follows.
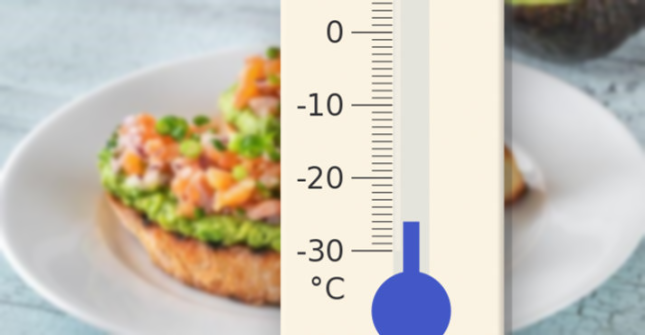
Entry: -26 °C
